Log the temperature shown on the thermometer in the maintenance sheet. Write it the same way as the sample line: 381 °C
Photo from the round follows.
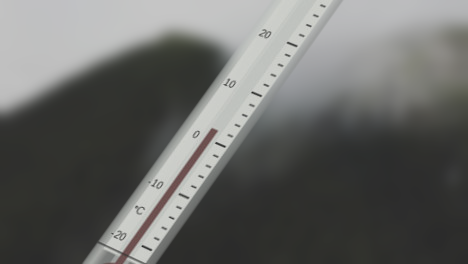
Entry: 2 °C
